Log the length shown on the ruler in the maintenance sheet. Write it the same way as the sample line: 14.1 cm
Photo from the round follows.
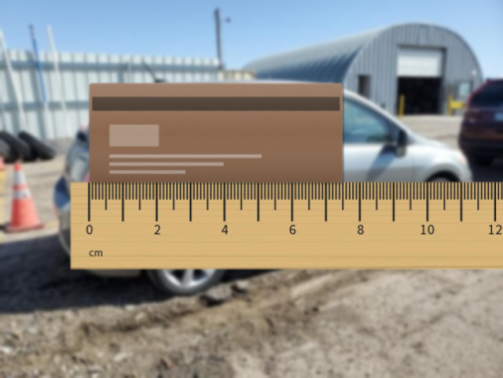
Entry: 7.5 cm
